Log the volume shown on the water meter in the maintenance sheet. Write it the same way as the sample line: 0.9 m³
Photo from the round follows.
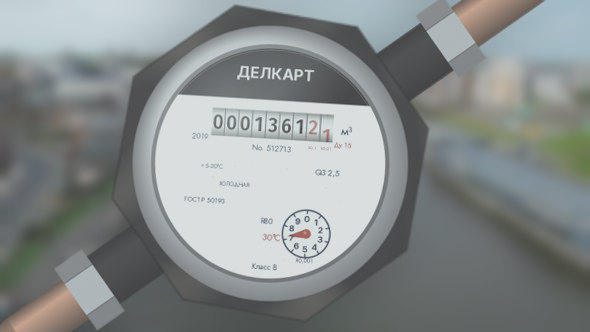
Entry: 1361.207 m³
